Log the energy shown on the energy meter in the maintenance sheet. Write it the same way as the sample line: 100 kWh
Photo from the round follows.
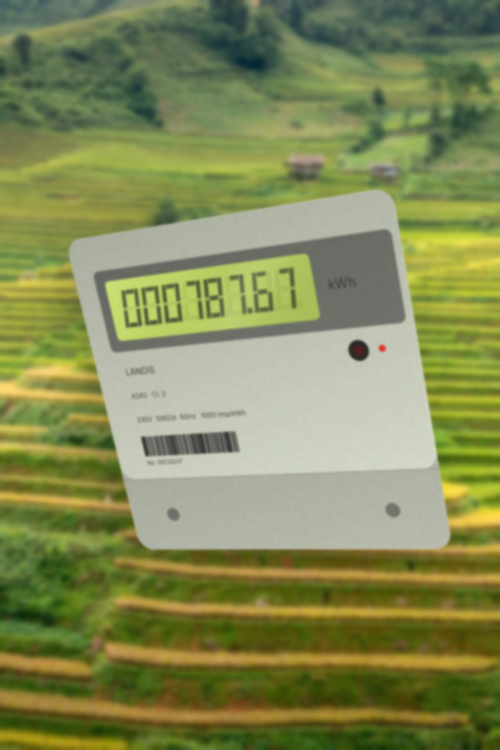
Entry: 787.67 kWh
